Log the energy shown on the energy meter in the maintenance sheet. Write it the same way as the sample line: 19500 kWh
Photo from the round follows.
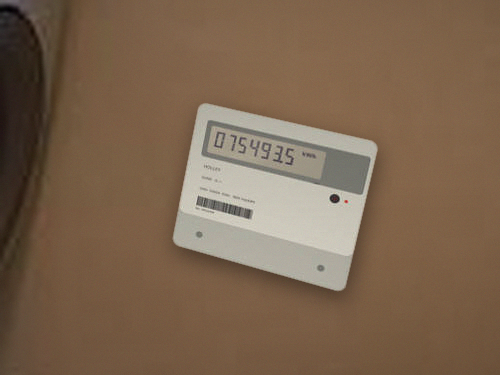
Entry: 75493.5 kWh
